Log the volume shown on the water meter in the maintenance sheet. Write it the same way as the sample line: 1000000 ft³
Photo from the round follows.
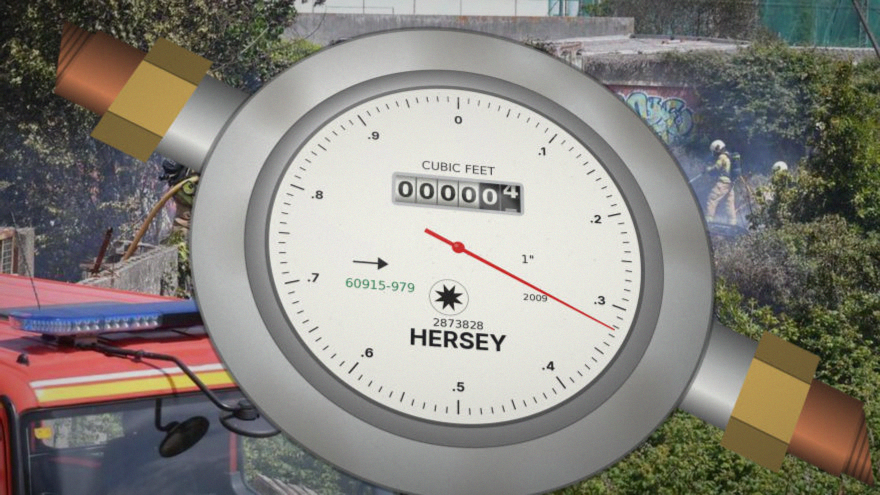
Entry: 4.32 ft³
